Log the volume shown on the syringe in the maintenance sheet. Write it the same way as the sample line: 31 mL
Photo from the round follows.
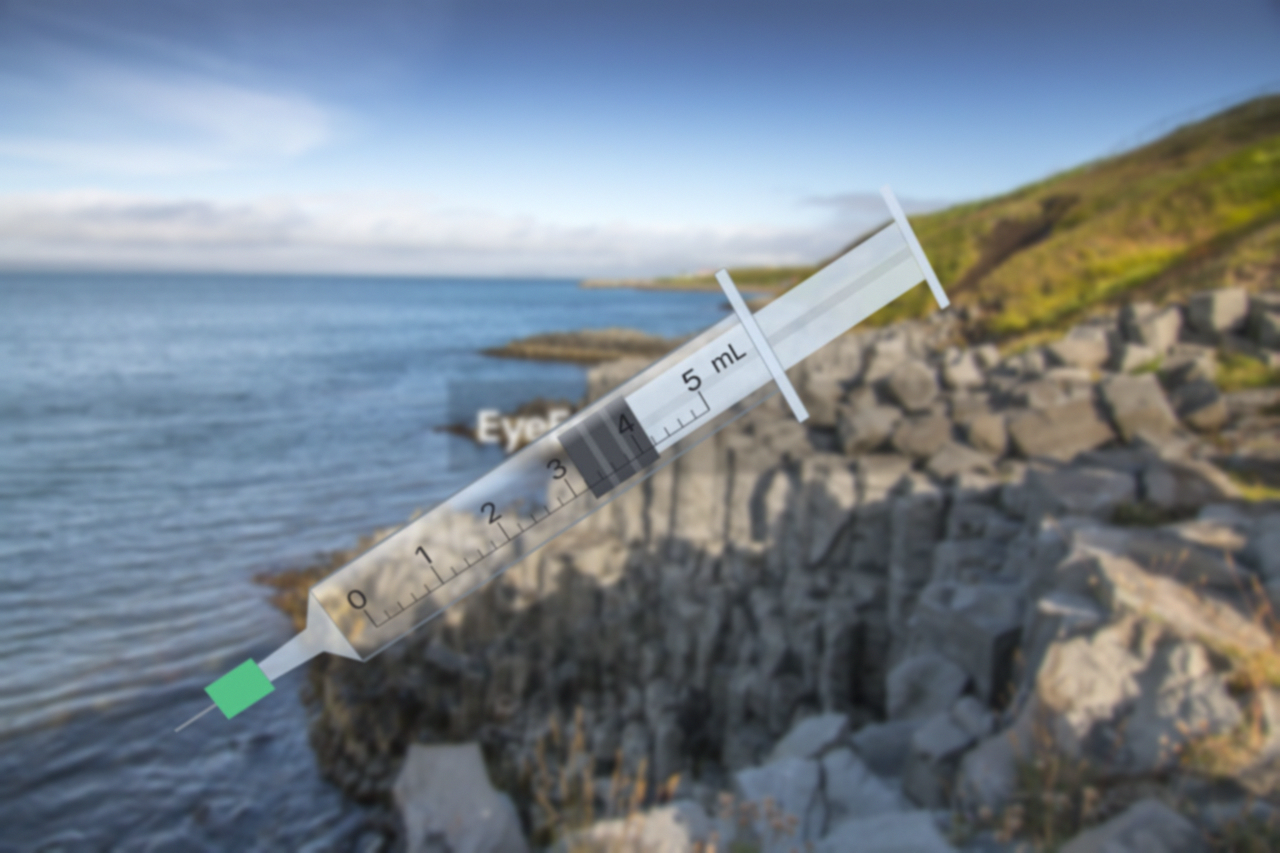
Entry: 3.2 mL
